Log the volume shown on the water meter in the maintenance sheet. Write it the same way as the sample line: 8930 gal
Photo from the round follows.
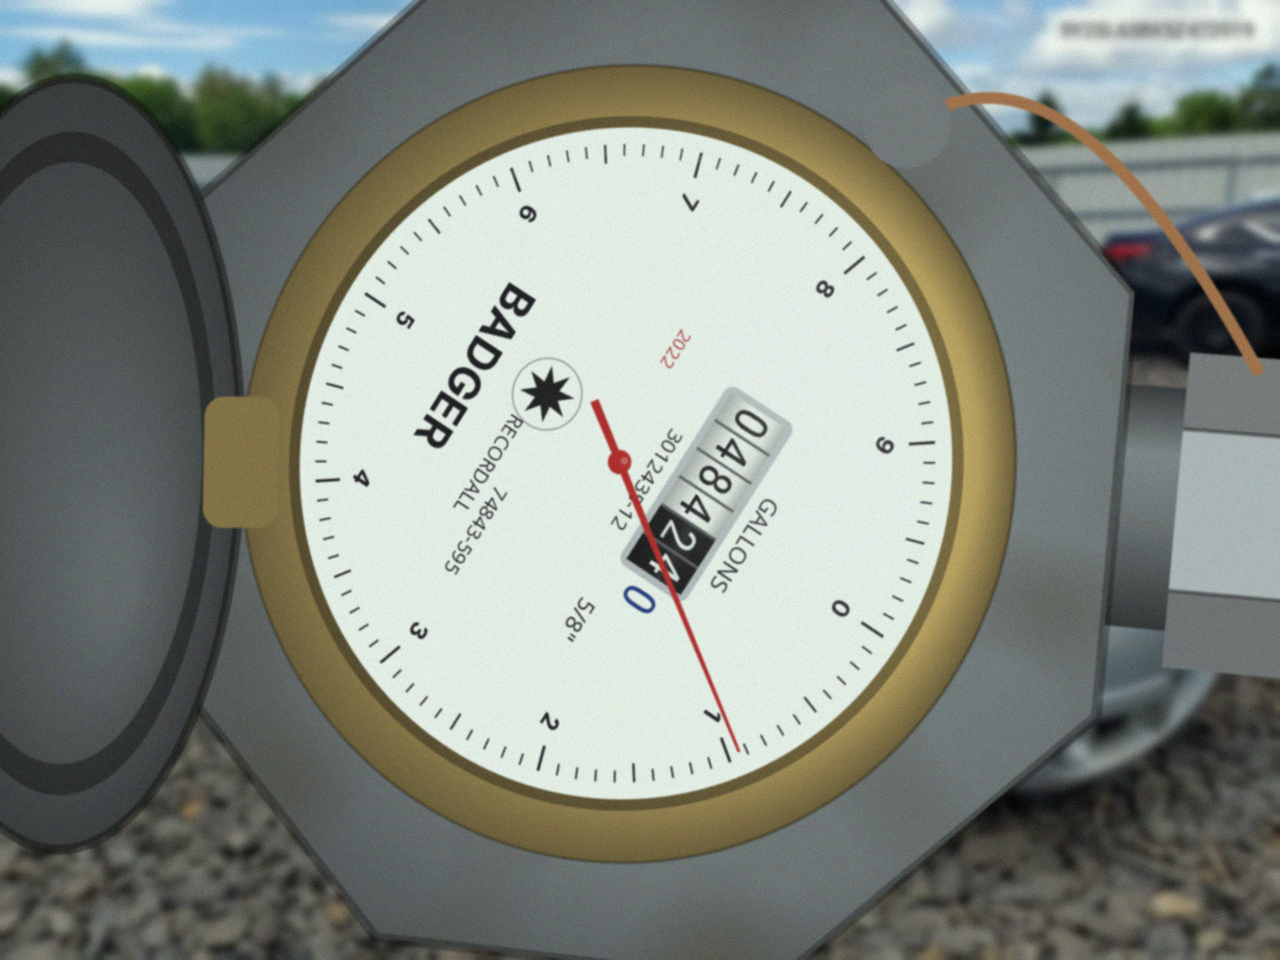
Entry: 484240.9 gal
